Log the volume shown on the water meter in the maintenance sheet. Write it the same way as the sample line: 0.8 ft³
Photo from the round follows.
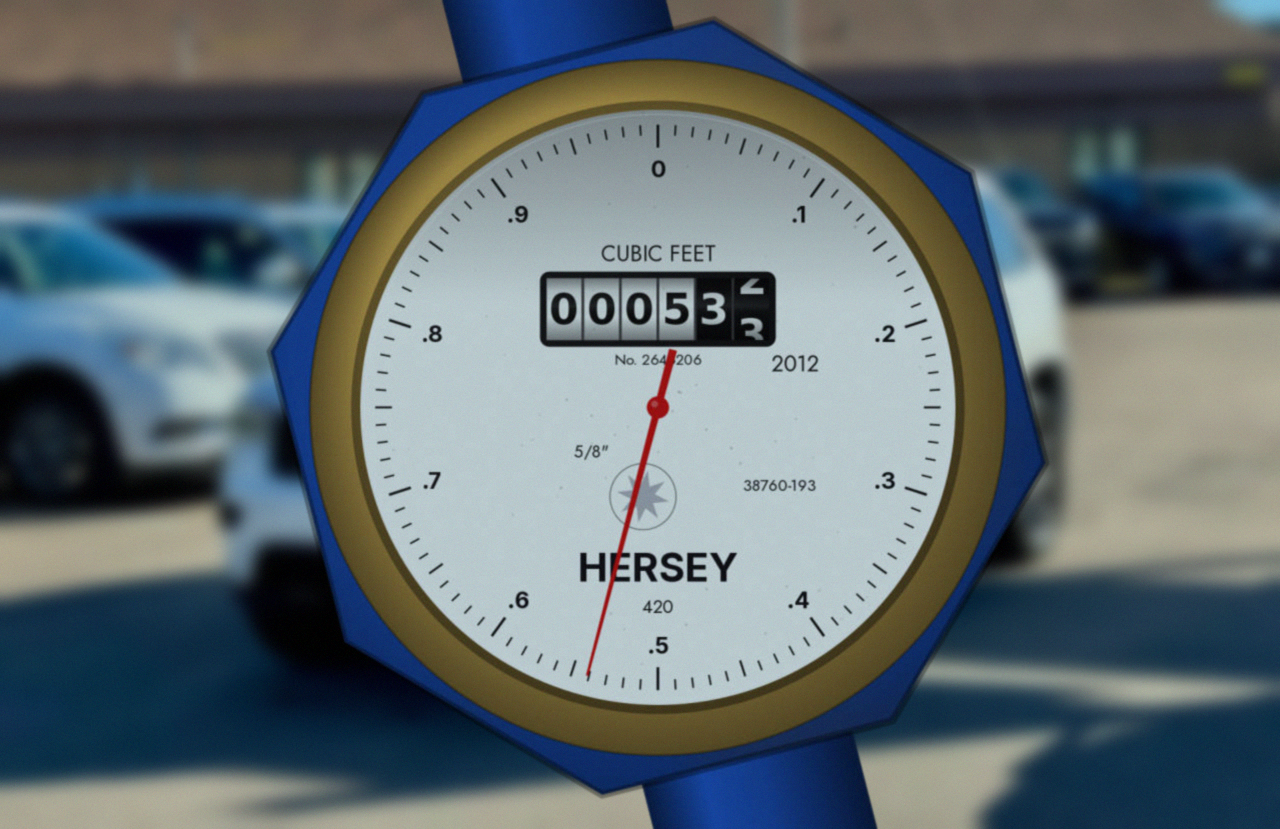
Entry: 532.54 ft³
